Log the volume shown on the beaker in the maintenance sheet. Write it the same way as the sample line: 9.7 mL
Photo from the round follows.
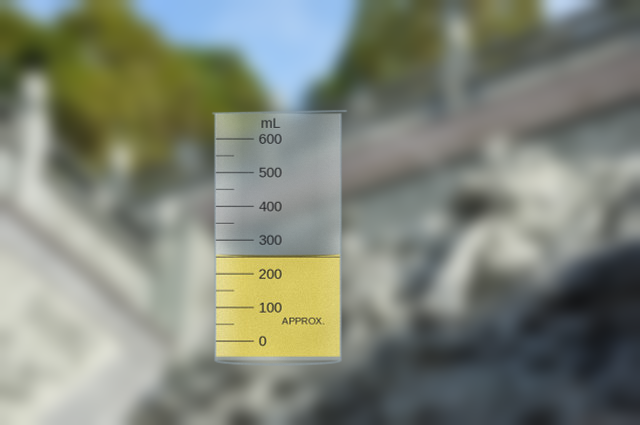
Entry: 250 mL
